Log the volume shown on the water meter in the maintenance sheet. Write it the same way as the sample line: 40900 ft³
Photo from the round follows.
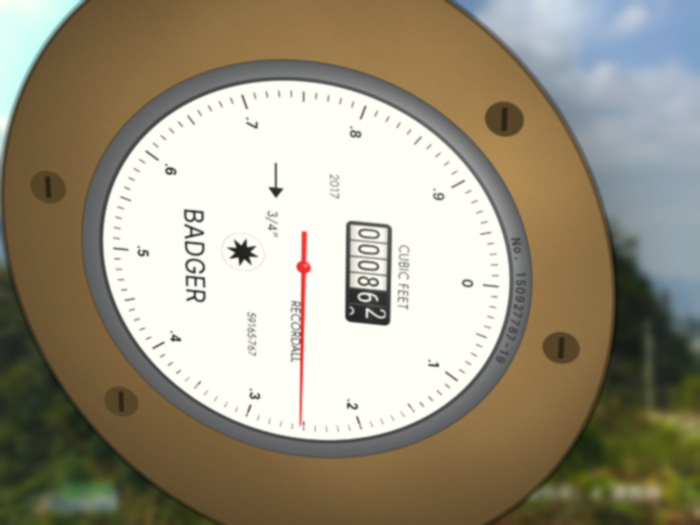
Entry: 862.25 ft³
